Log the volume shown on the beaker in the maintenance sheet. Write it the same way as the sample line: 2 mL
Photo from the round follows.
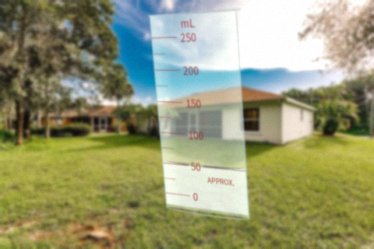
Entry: 50 mL
